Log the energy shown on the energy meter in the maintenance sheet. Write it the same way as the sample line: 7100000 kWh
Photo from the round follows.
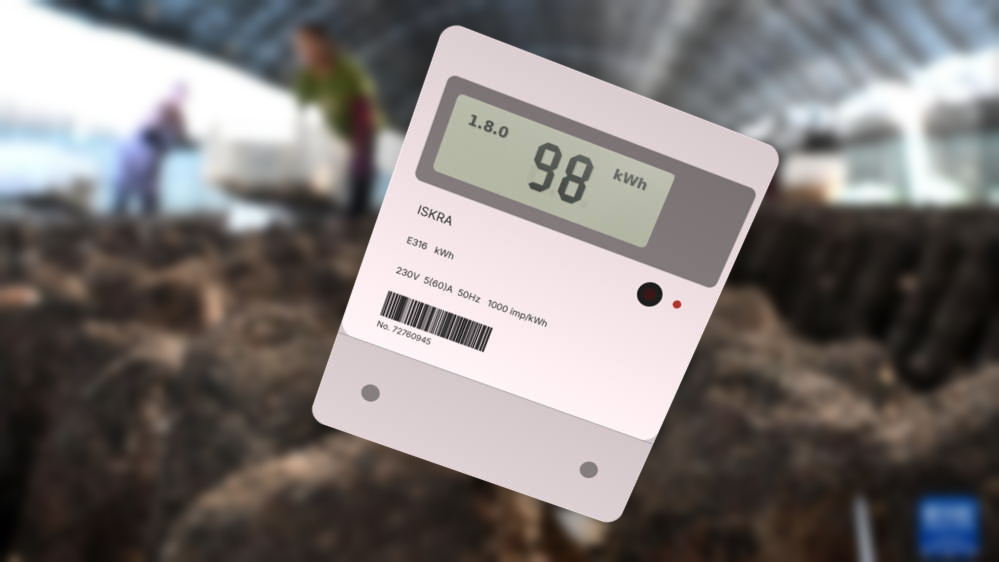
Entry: 98 kWh
